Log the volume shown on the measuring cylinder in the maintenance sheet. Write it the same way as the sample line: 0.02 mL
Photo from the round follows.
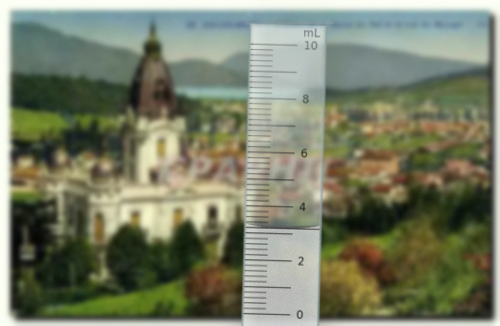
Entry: 3.2 mL
